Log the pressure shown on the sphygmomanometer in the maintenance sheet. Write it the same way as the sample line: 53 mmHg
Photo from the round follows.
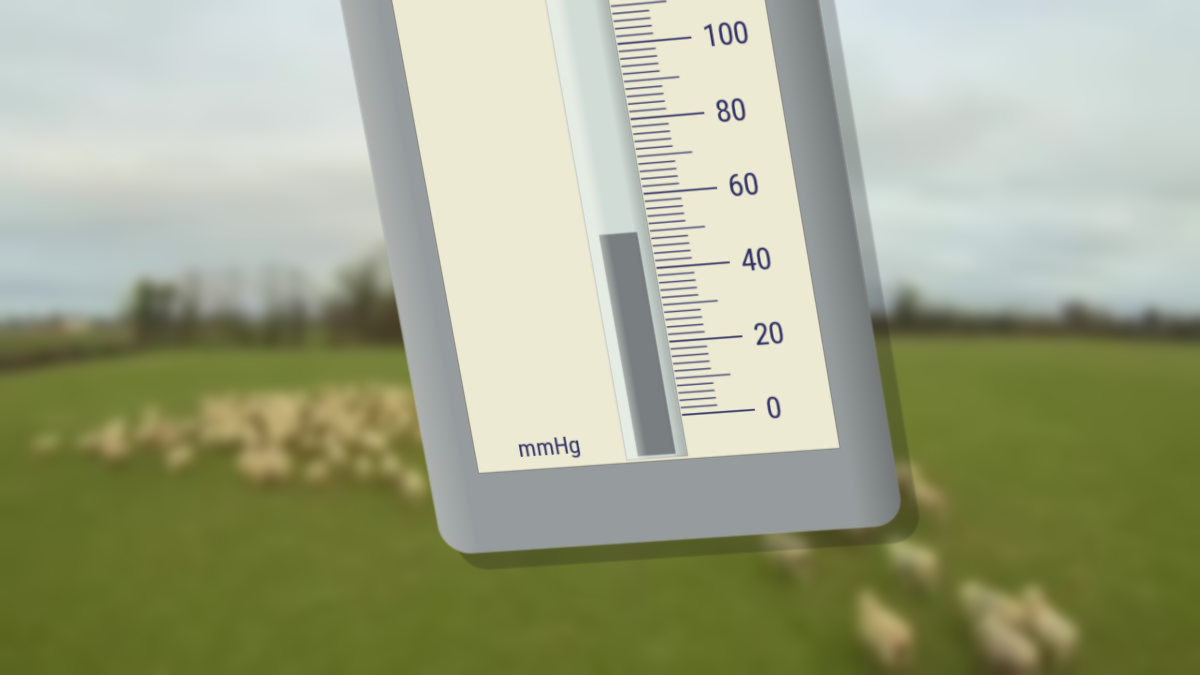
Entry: 50 mmHg
